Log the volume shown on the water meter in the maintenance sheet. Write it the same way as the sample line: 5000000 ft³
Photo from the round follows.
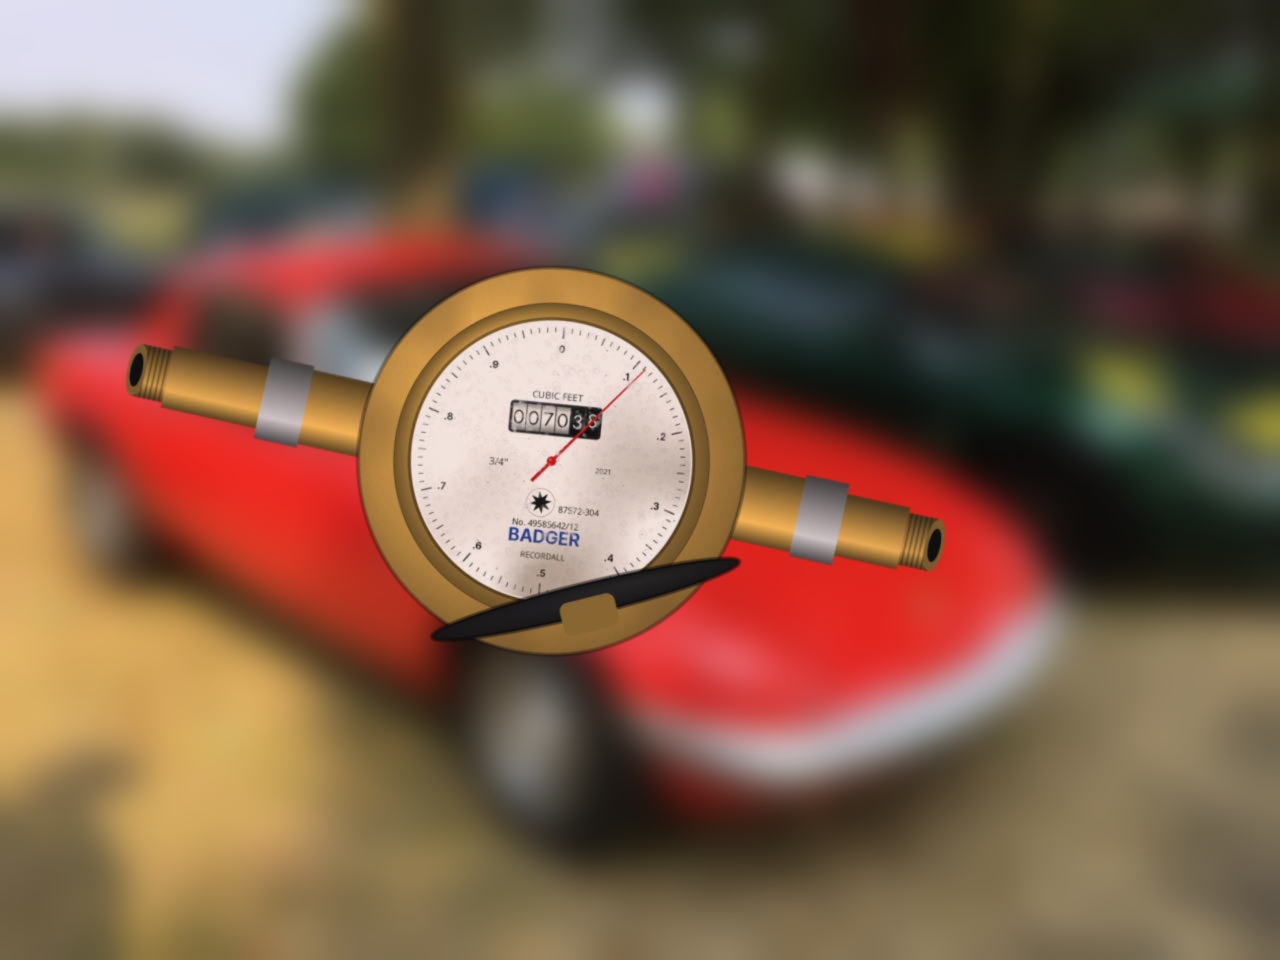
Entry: 7038.11 ft³
